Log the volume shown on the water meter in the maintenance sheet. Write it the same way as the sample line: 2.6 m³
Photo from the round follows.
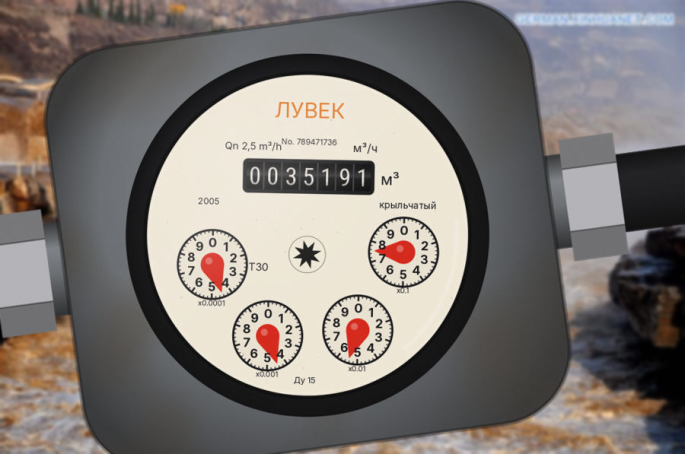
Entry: 35191.7544 m³
